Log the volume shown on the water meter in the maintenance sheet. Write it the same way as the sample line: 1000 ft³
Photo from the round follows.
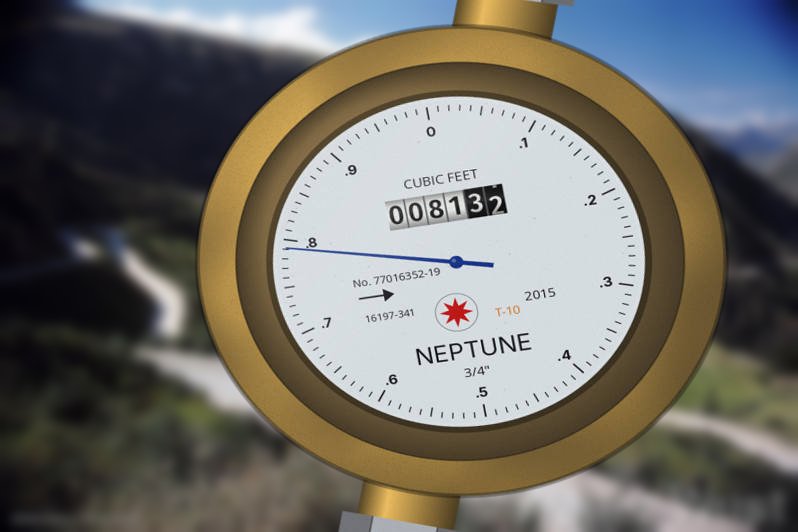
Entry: 8131.79 ft³
